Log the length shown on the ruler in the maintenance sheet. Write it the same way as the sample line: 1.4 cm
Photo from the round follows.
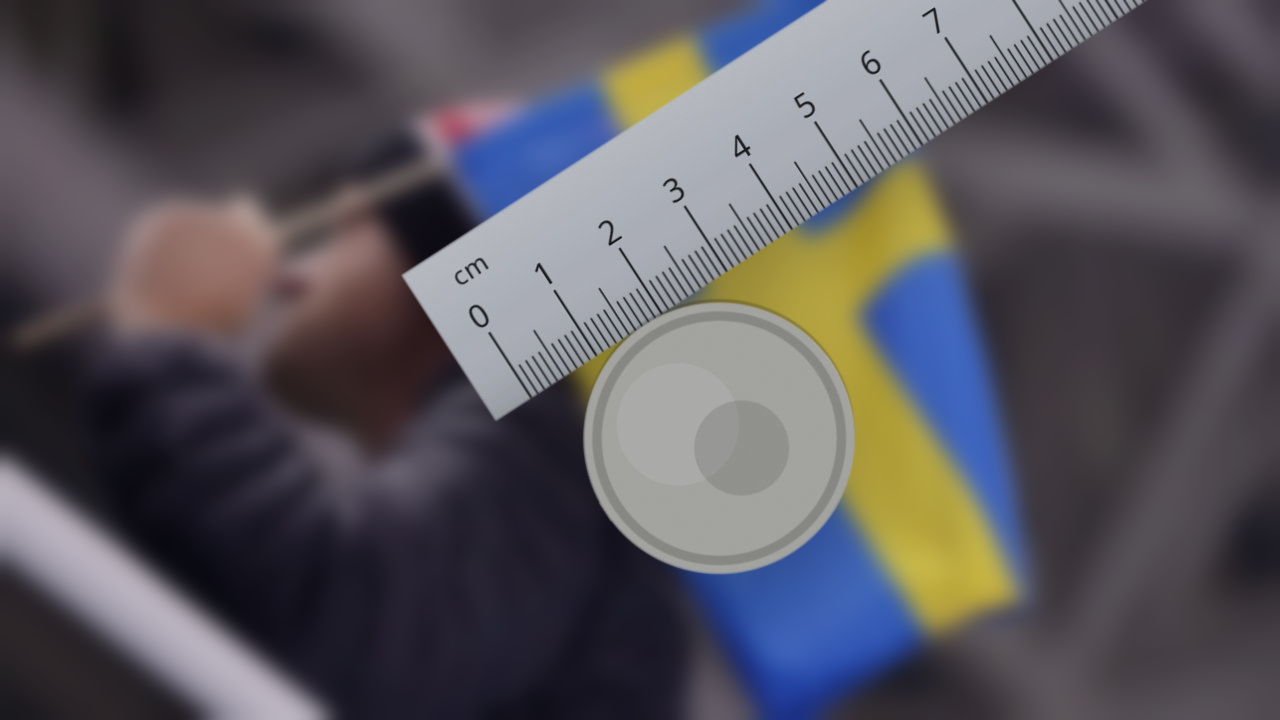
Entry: 3.5 cm
